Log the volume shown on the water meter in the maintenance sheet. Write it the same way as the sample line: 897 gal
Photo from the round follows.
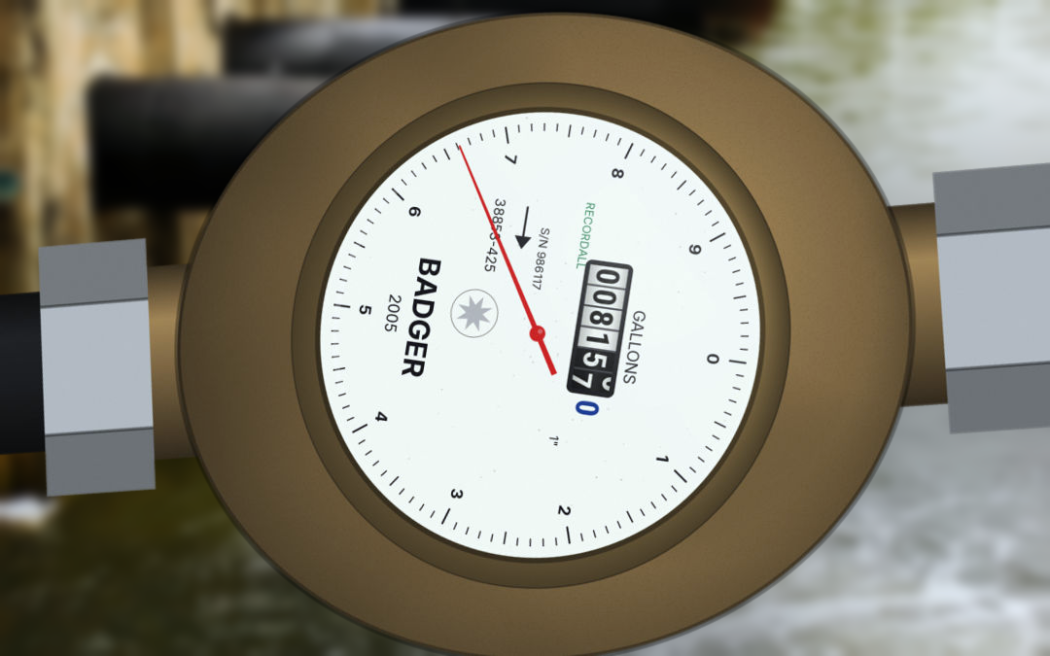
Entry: 81566.6 gal
